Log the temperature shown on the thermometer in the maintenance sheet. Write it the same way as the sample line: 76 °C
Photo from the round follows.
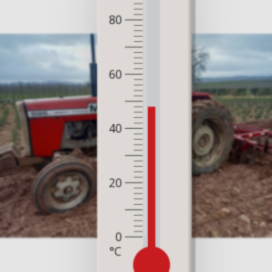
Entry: 48 °C
